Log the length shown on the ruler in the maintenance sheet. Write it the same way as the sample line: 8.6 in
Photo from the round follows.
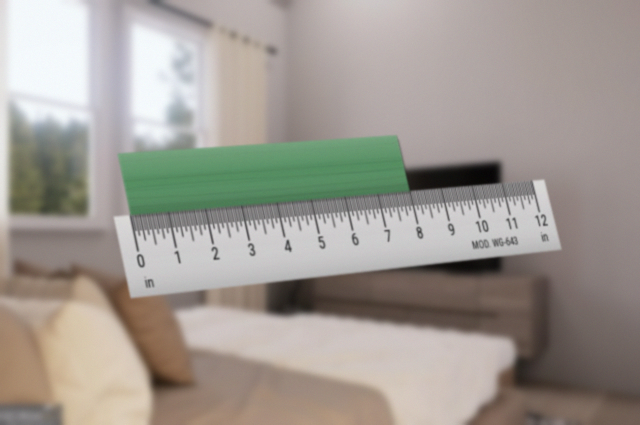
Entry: 8 in
